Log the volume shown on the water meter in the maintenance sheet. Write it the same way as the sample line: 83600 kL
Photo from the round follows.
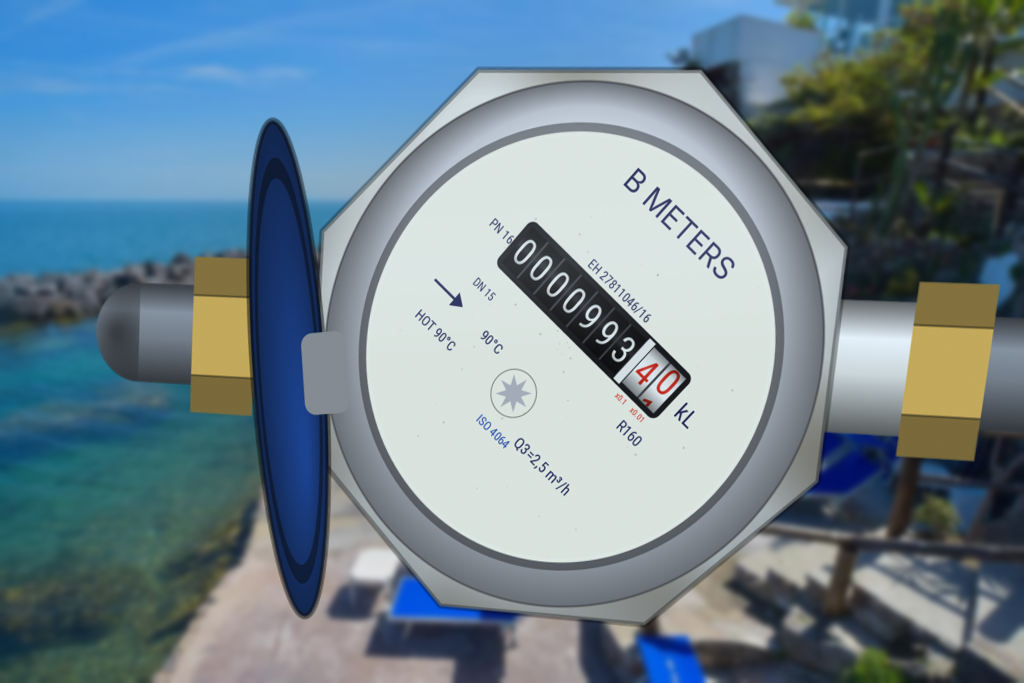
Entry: 993.40 kL
